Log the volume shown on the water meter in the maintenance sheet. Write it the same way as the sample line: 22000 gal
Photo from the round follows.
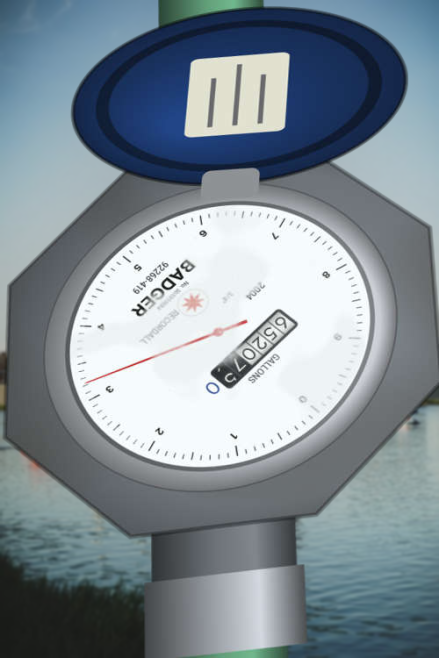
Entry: 6520753.2 gal
